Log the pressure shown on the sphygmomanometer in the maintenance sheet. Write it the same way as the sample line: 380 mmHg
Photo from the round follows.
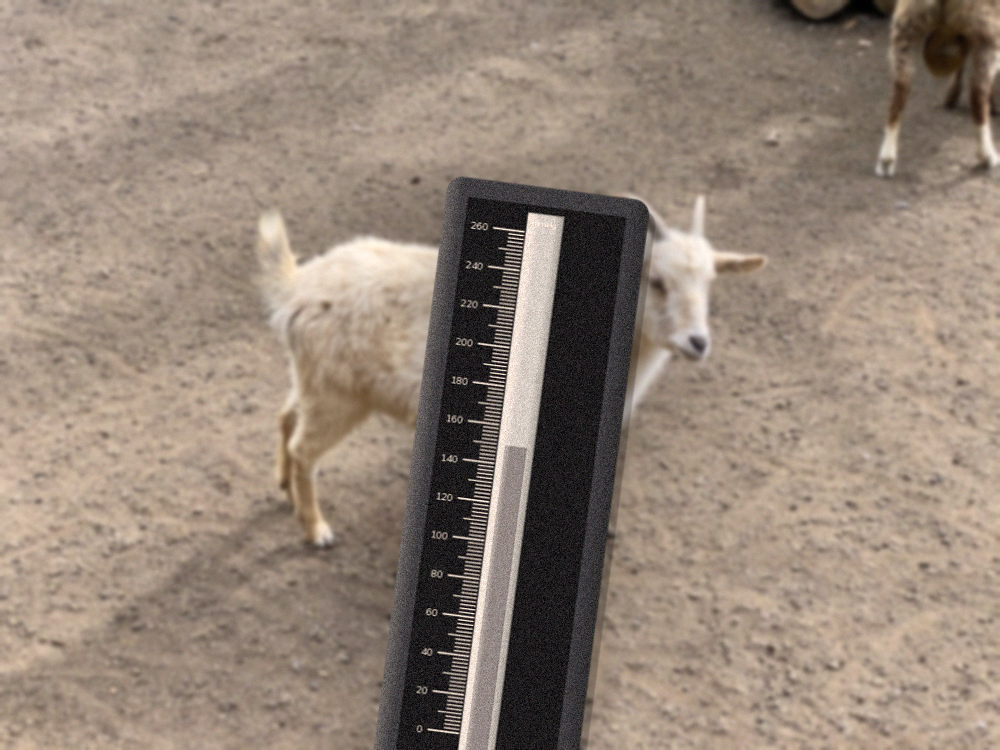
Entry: 150 mmHg
